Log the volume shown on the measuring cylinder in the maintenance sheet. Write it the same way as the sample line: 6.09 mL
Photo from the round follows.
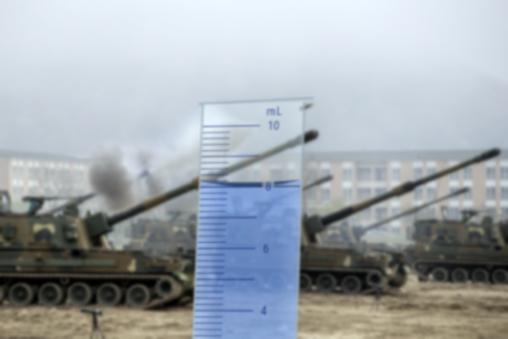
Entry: 8 mL
